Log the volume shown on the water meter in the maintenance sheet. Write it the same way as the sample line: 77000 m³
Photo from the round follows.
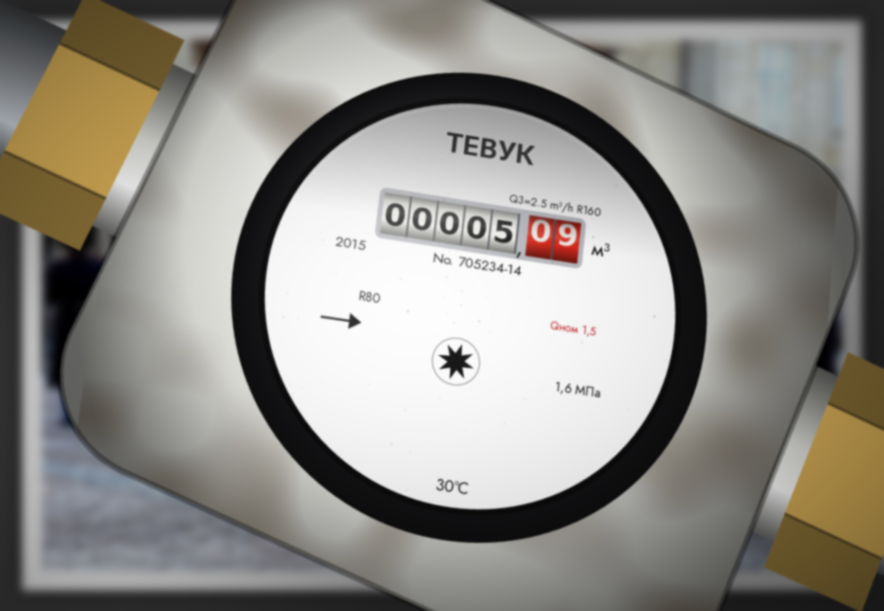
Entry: 5.09 m³
